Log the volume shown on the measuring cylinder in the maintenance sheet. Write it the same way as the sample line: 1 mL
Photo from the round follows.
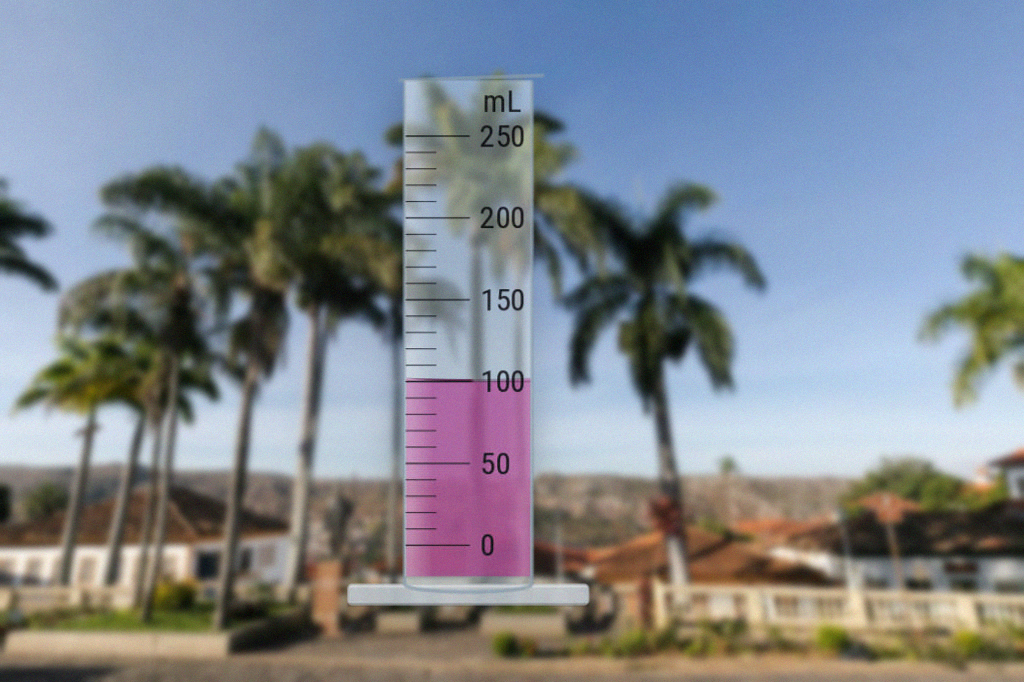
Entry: 100 mL
